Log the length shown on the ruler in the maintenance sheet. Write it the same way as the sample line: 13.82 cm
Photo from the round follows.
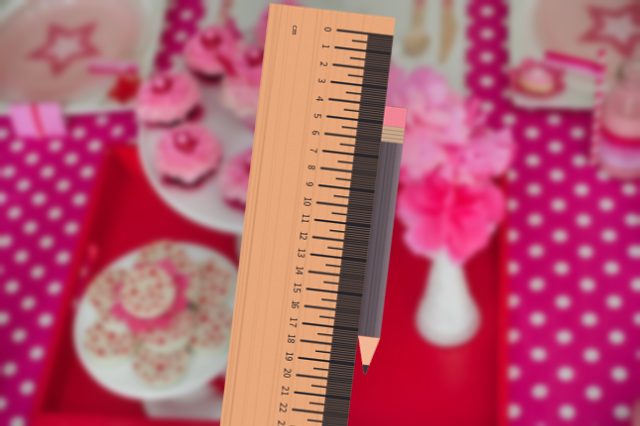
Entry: 15.5 cm
